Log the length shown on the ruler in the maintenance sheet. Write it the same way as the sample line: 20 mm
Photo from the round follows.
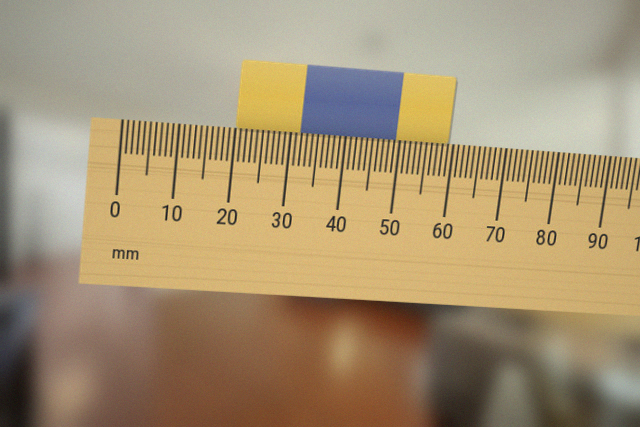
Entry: 39 mm
